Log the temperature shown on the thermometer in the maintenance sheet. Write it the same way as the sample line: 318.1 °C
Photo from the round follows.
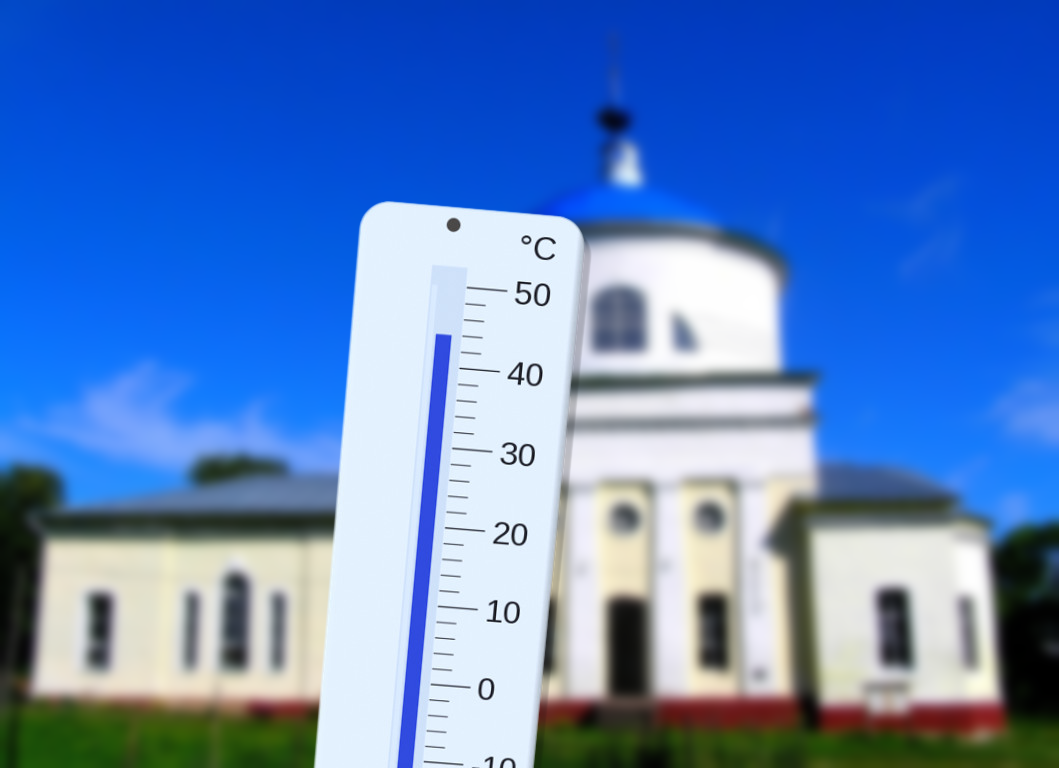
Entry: 44 °C
